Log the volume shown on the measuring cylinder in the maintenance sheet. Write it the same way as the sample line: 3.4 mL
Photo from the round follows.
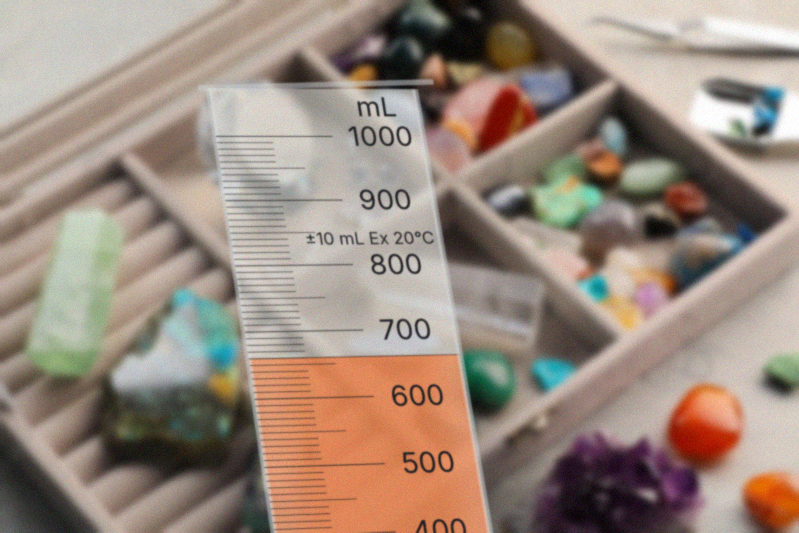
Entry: 660 mL
